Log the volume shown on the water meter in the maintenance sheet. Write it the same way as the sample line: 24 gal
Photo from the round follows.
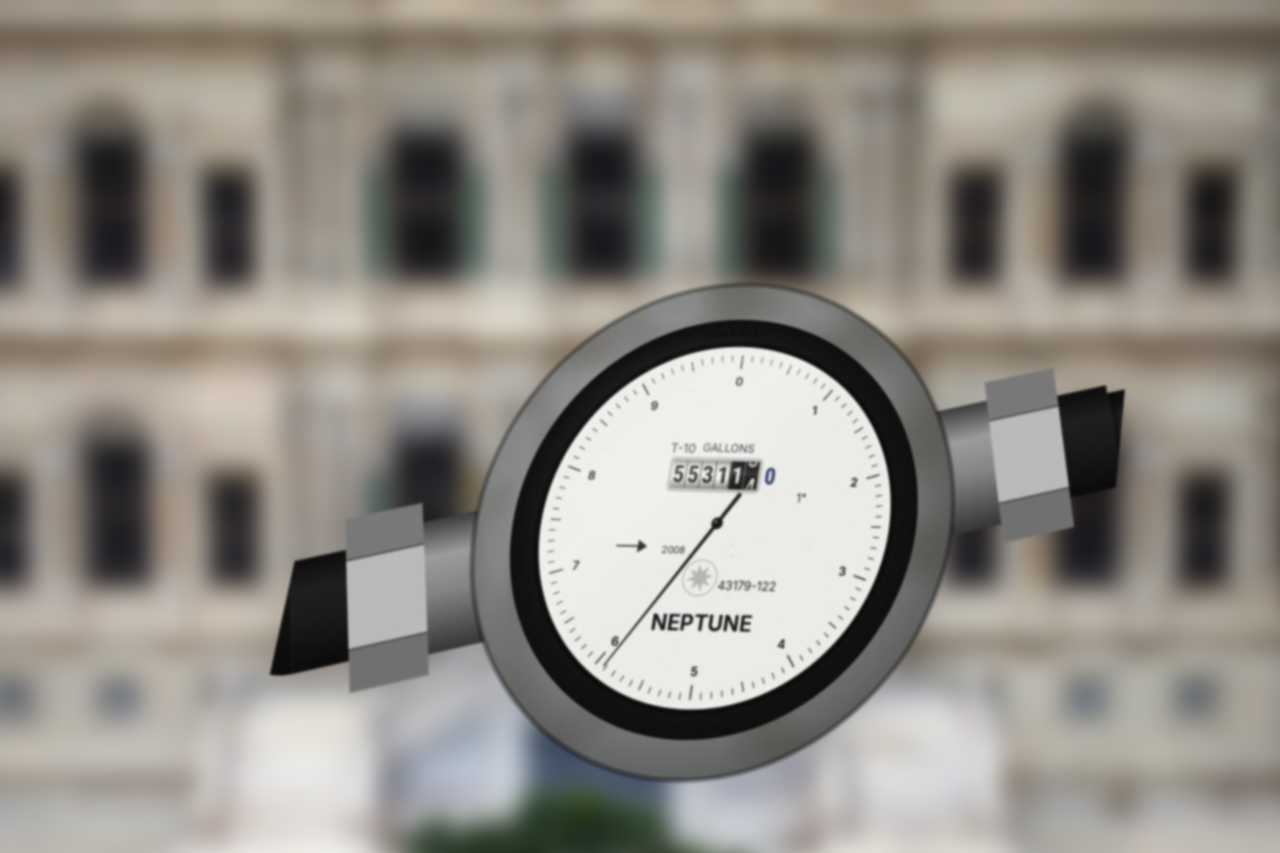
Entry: 5531135.9 gal
